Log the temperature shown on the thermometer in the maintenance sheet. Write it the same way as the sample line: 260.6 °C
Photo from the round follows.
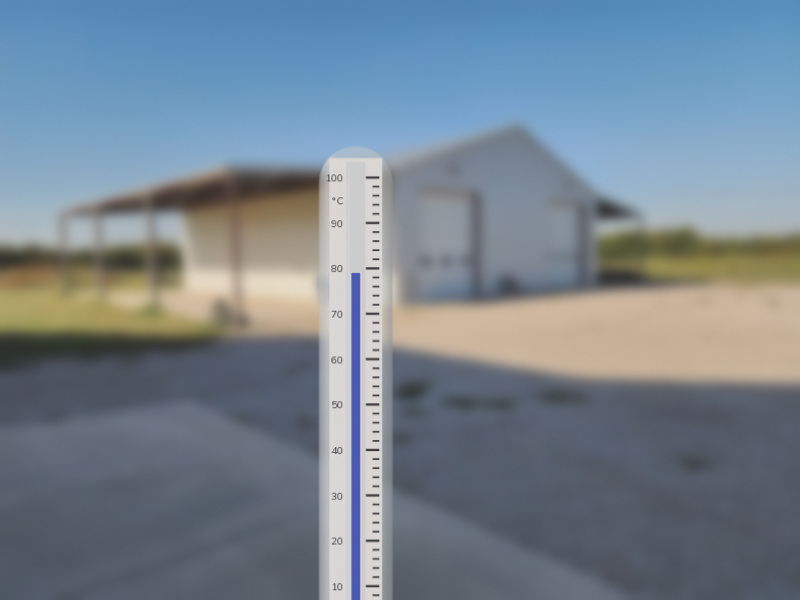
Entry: 79 °C
